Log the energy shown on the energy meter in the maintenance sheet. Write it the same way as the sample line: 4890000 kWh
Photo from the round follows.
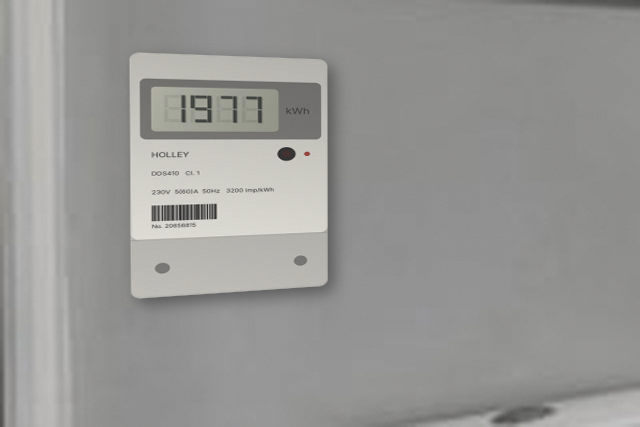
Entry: 1977 kWh
